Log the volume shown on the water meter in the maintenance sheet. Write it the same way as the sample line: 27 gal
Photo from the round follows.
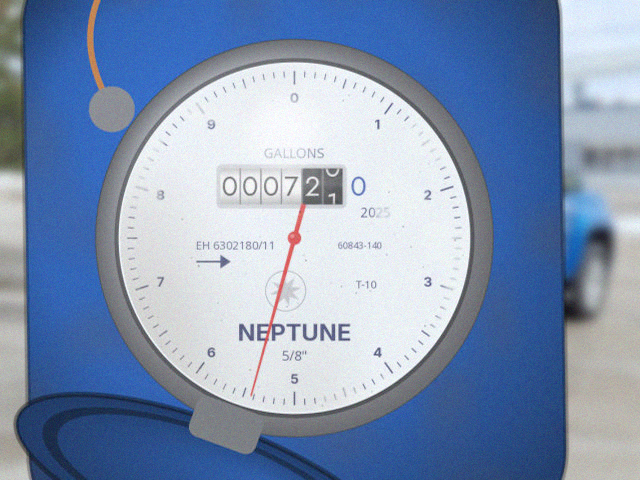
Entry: 7205.4 gal
